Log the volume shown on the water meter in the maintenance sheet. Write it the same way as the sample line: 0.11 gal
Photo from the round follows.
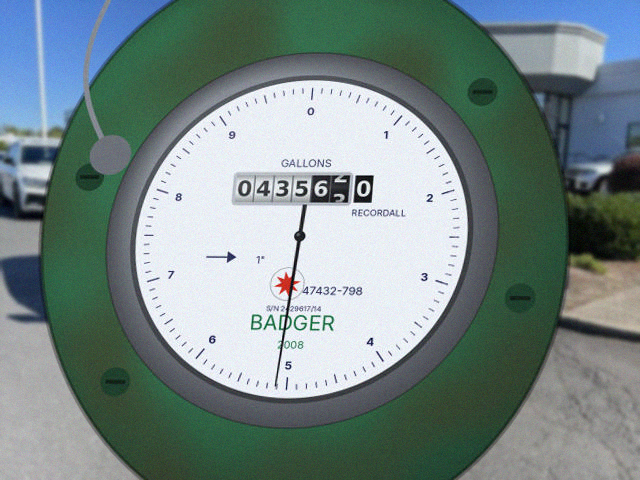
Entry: 435625.1 gal
